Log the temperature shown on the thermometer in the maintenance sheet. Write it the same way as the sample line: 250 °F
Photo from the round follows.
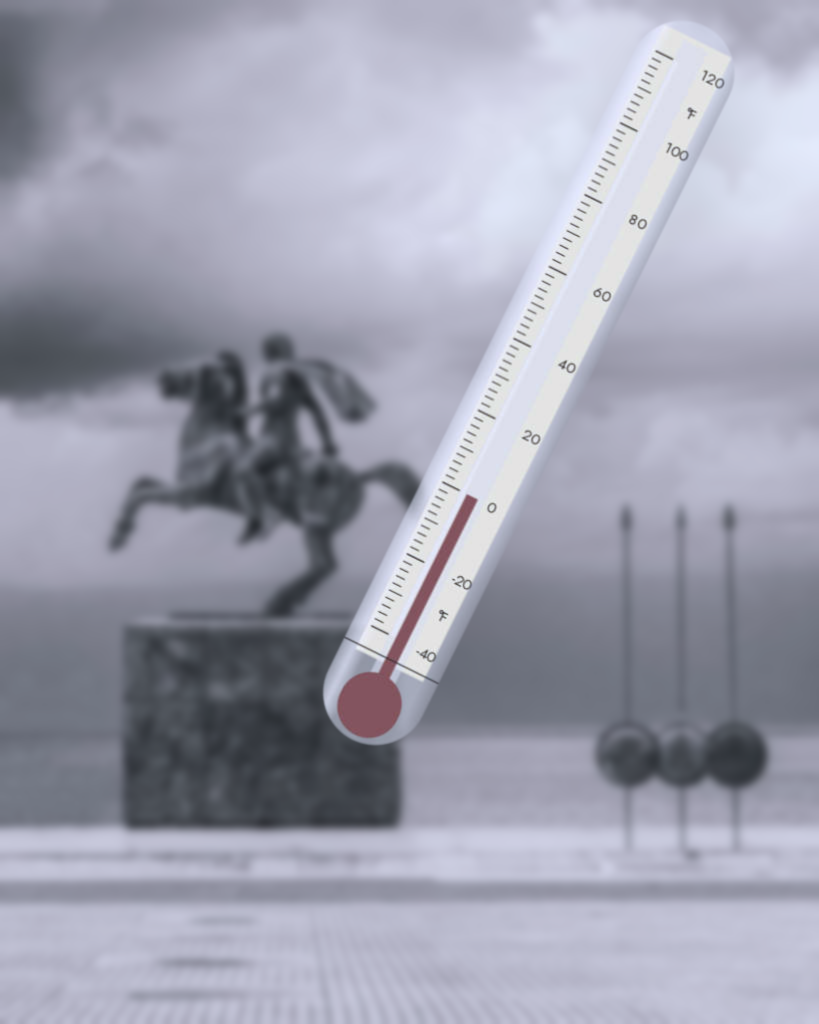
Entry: 0 °F
